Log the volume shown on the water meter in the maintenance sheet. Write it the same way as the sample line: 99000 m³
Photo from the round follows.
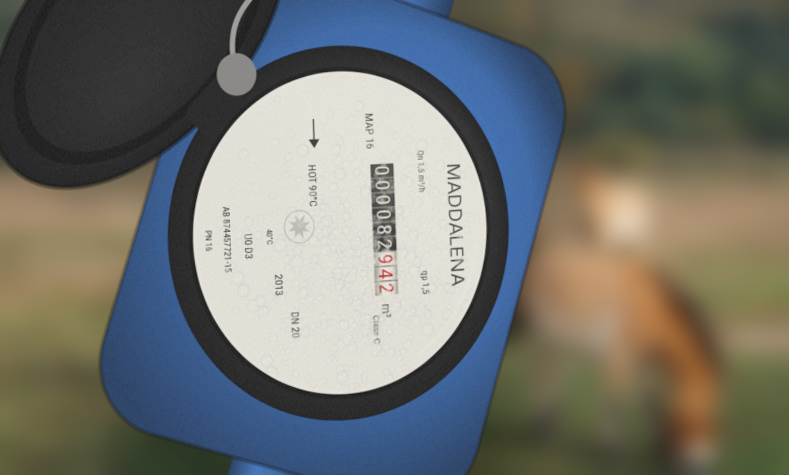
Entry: 82.942 m³
